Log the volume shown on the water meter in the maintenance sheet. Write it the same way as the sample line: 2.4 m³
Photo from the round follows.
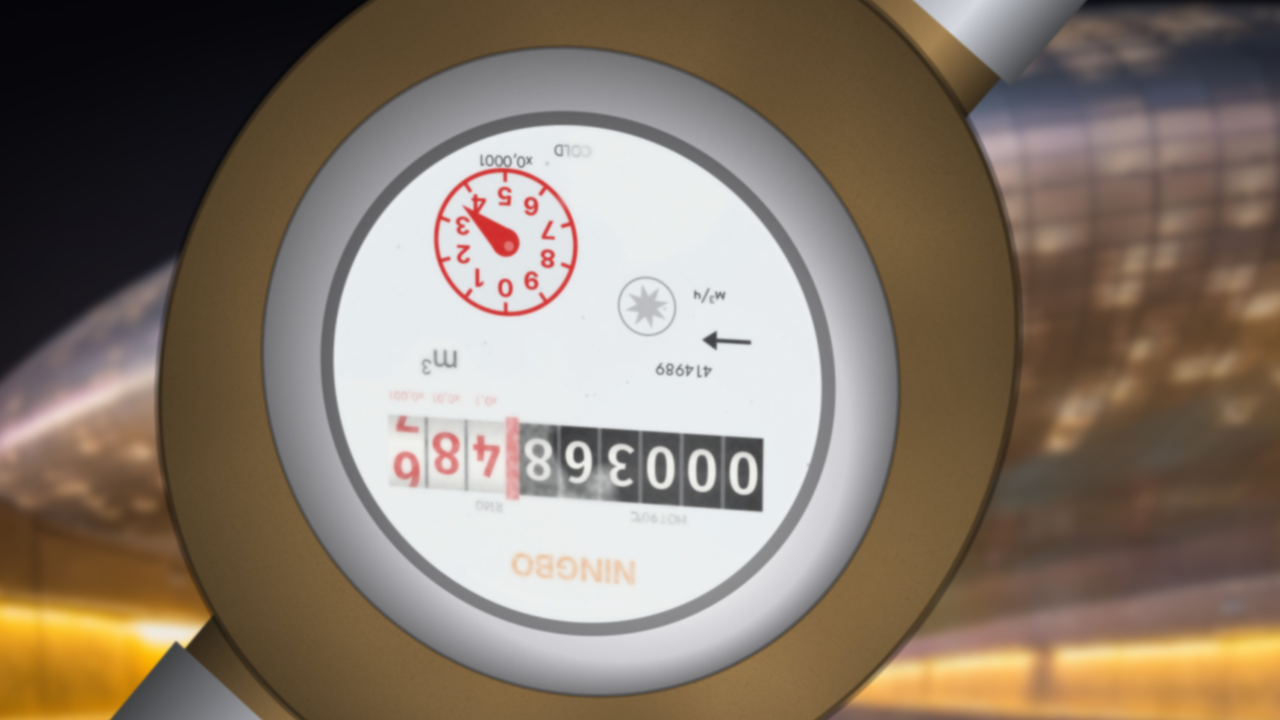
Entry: 368.4863 m³
